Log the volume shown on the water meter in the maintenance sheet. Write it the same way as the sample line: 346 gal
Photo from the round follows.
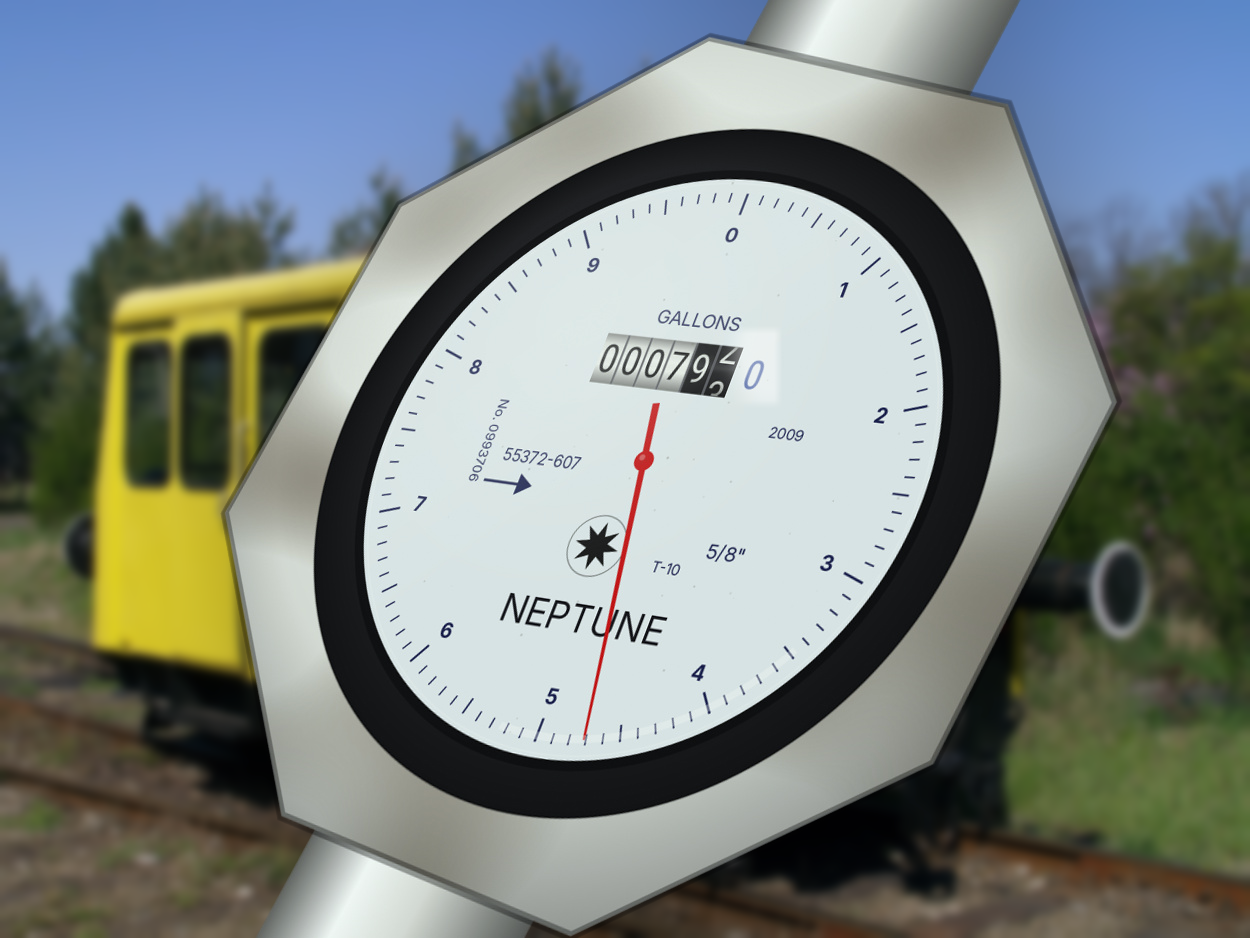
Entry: 7924.7 gal
